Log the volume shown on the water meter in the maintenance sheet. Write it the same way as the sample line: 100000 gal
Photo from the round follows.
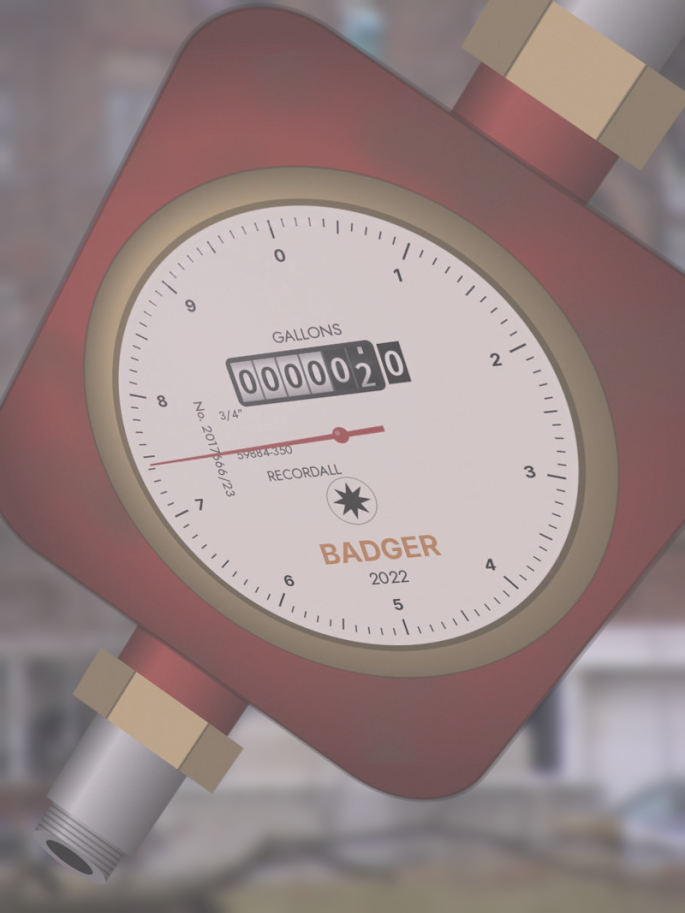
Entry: 17.4 gal
